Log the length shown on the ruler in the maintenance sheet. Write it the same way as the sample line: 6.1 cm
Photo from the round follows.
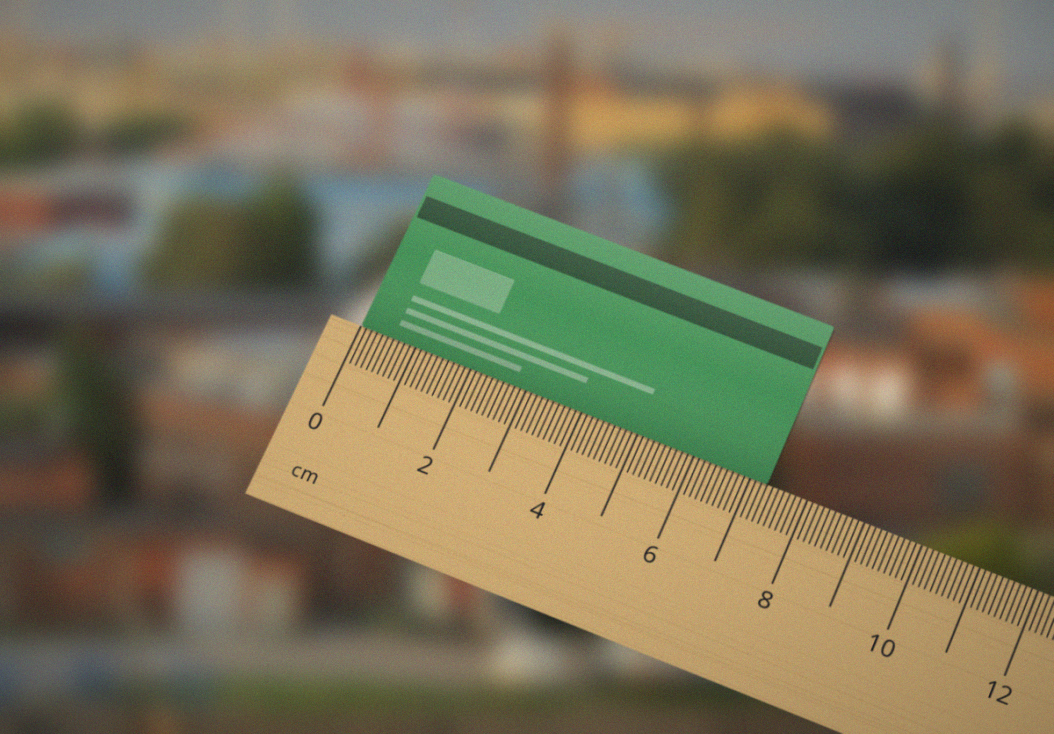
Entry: 7.3 cm
